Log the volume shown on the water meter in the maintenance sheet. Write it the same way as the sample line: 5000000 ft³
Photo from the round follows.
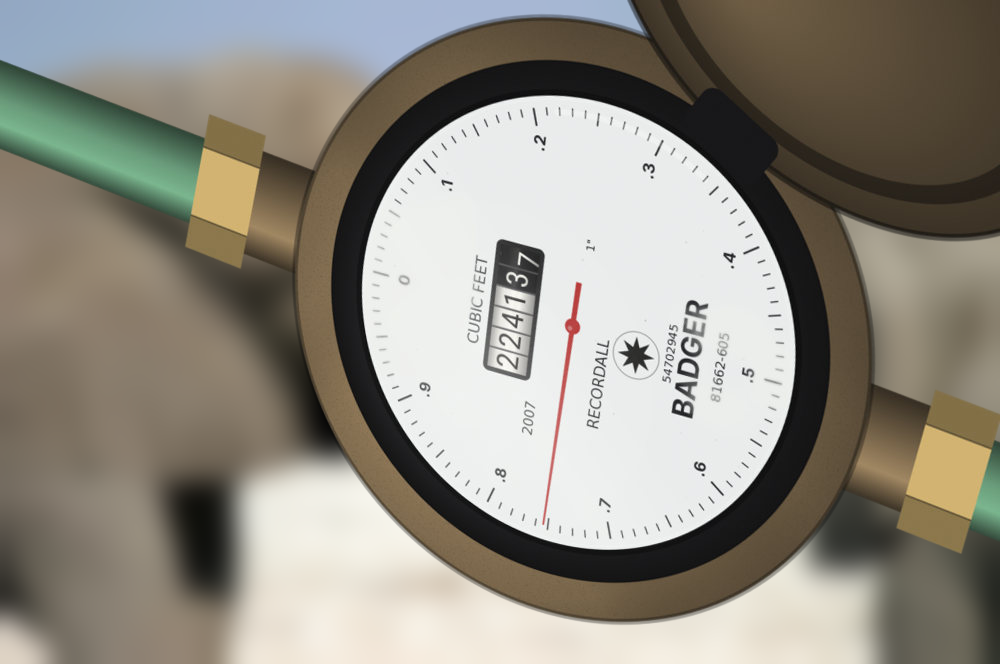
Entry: 224136.75 ft³
